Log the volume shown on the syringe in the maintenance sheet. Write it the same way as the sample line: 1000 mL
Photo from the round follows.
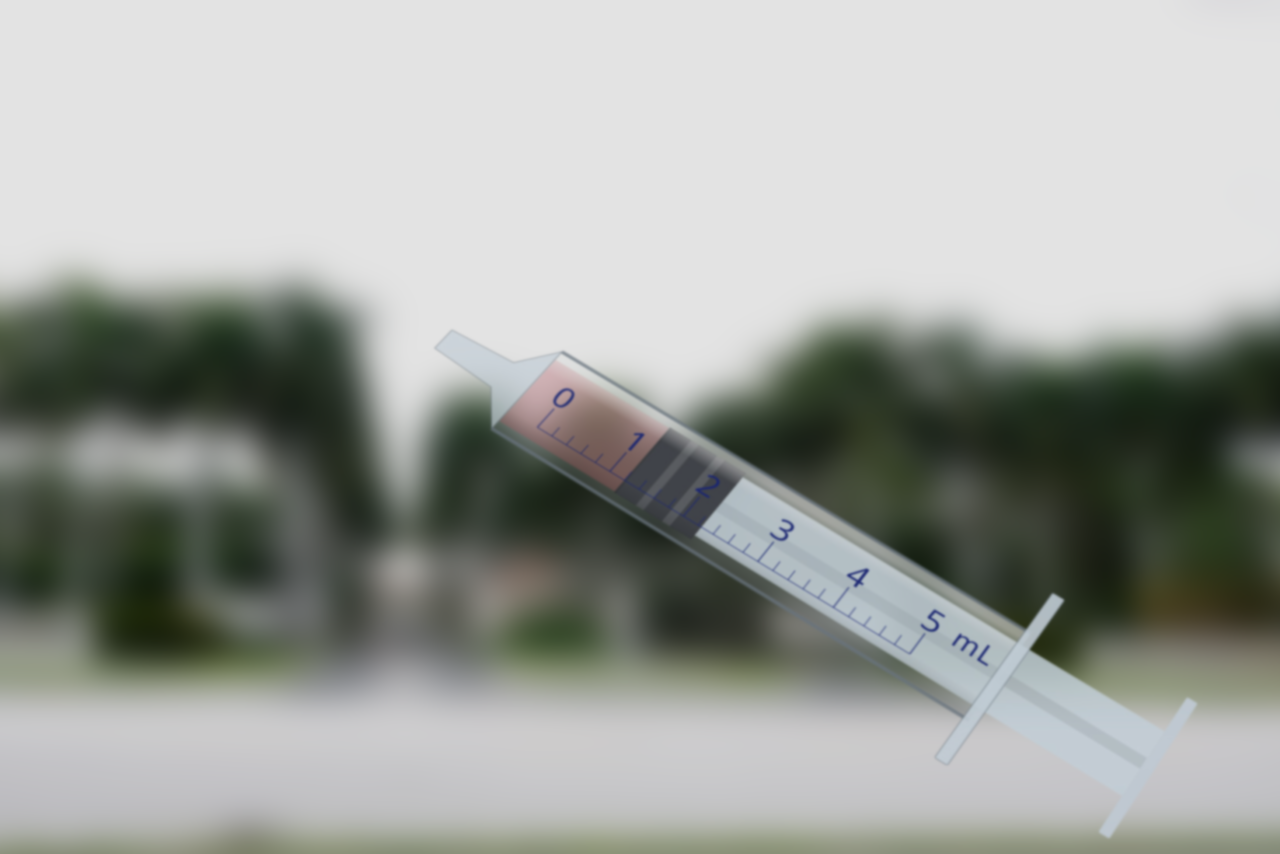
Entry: 1.2 mL
